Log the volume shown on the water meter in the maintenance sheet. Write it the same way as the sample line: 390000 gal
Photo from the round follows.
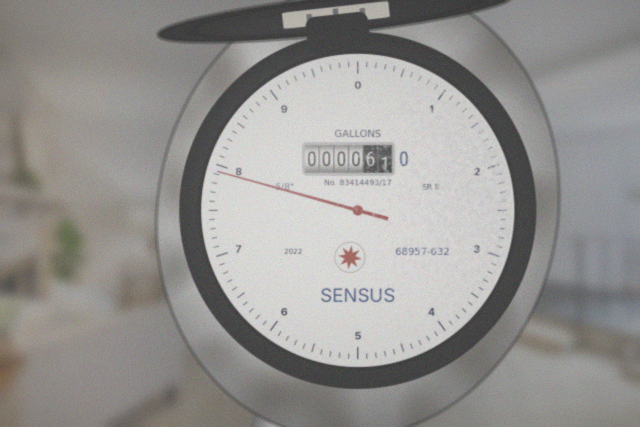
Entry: 607.9 gal
